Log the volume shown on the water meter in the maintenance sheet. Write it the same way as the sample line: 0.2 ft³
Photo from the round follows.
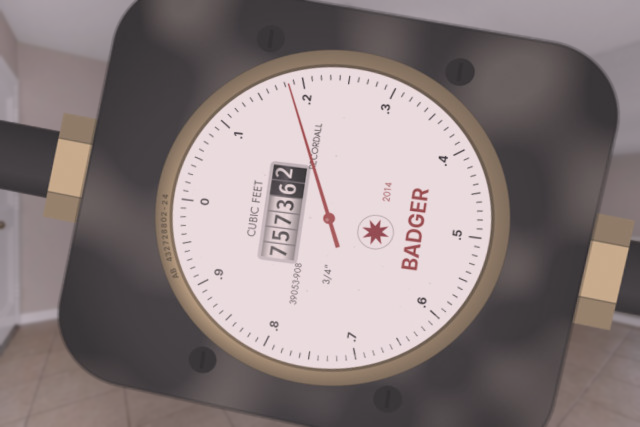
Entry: 757362.18 ft³
